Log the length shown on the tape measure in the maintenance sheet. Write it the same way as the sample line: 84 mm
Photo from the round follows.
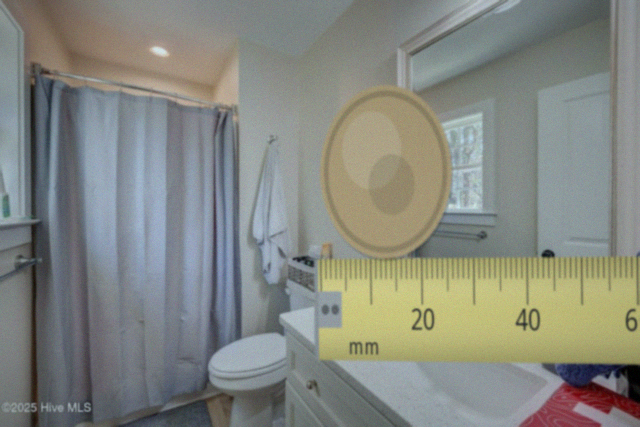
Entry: 26 mm
